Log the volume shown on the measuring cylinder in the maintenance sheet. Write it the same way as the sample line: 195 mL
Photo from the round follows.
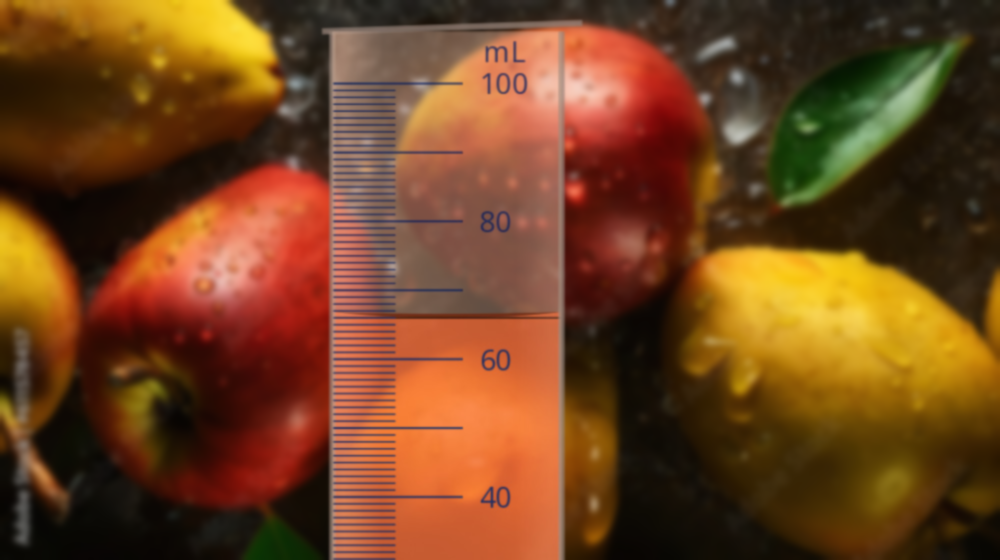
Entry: 66 mL
